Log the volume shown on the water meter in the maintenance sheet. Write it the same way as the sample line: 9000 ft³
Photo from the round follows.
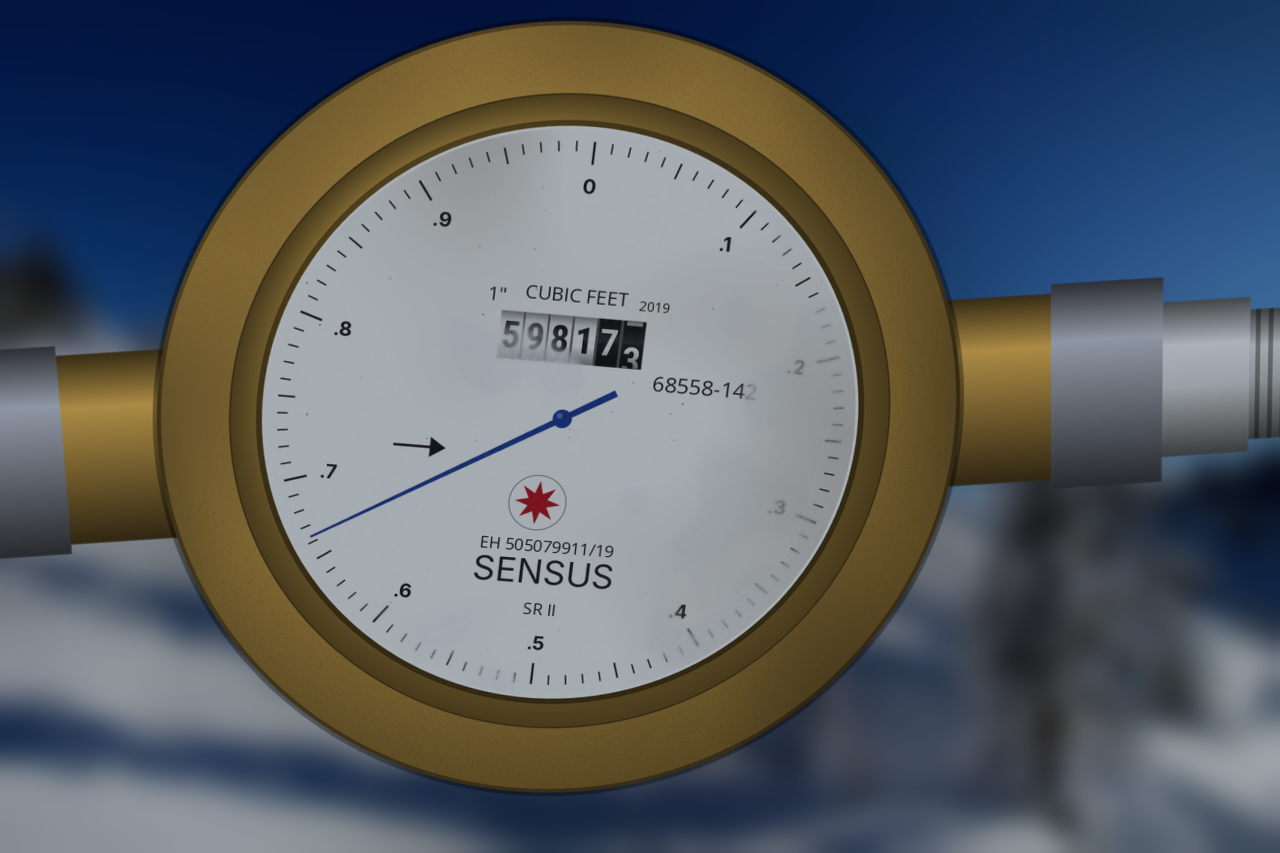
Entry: 598172.66 ft³
